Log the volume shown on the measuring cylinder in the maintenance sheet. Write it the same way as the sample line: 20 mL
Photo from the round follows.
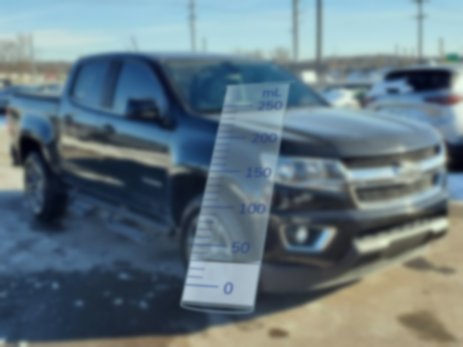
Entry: 30 mL
